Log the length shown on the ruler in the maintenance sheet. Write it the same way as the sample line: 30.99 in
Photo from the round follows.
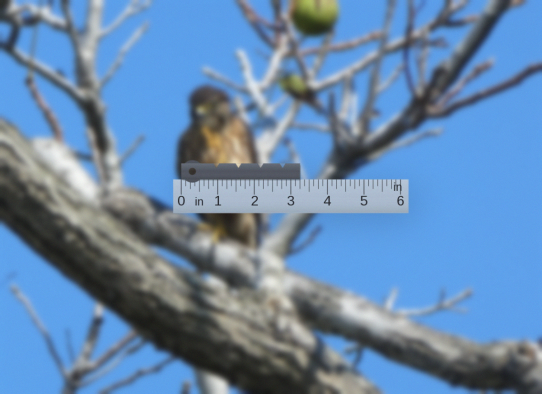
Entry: 3.25 in
